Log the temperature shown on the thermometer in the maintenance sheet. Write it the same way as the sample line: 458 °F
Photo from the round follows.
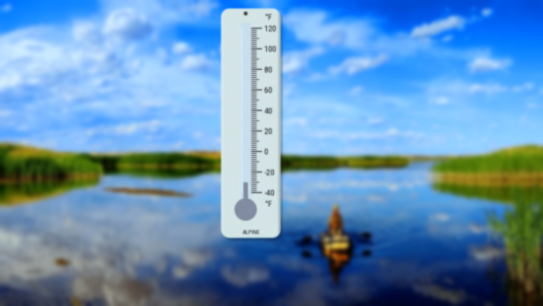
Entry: -30 °F
